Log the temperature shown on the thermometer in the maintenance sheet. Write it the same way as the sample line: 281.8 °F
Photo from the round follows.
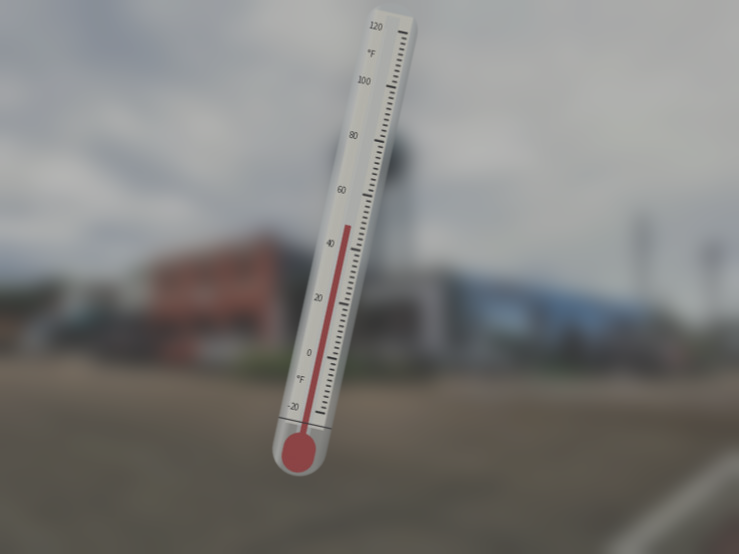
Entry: 48 °F
